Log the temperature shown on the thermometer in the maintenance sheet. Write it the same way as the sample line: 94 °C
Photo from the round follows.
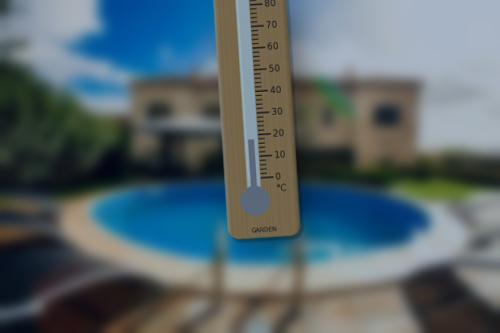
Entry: 18 °C
